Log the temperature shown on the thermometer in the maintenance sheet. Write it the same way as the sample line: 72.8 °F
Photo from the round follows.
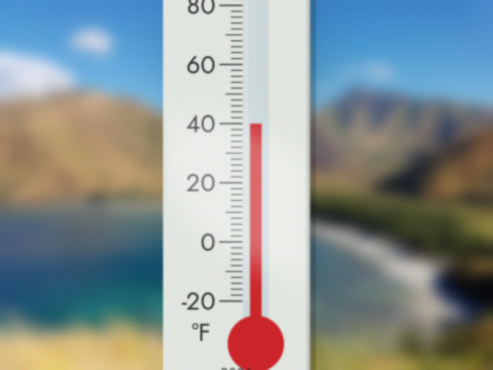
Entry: 40 °F
